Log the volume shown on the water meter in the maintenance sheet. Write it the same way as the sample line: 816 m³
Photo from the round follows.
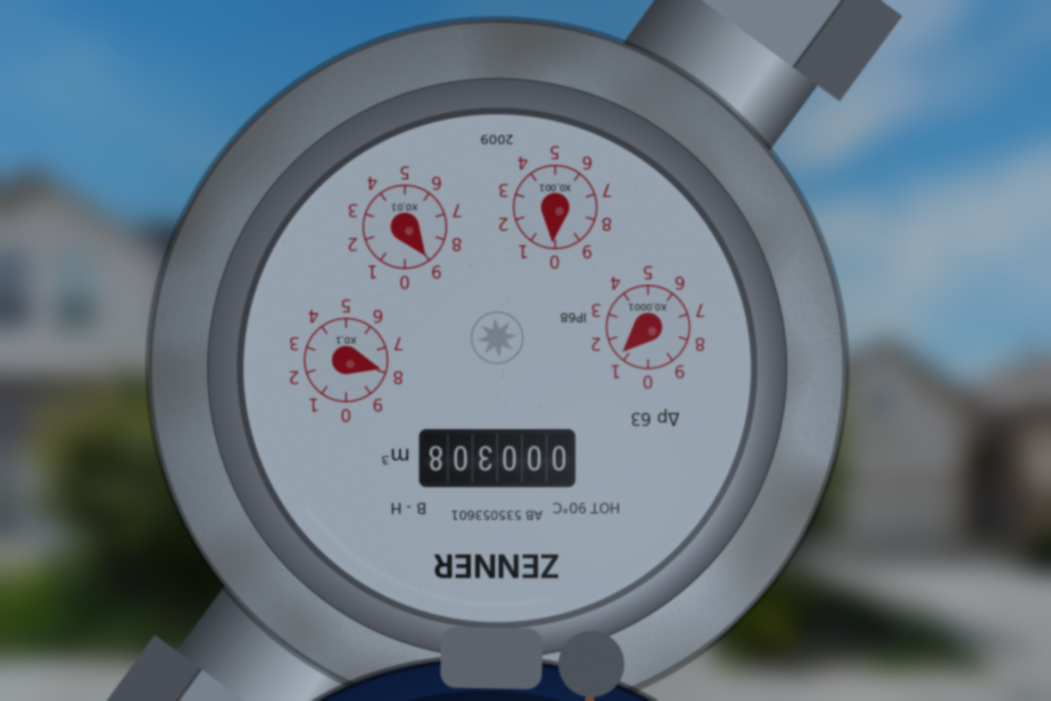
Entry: 308.7901 m³
